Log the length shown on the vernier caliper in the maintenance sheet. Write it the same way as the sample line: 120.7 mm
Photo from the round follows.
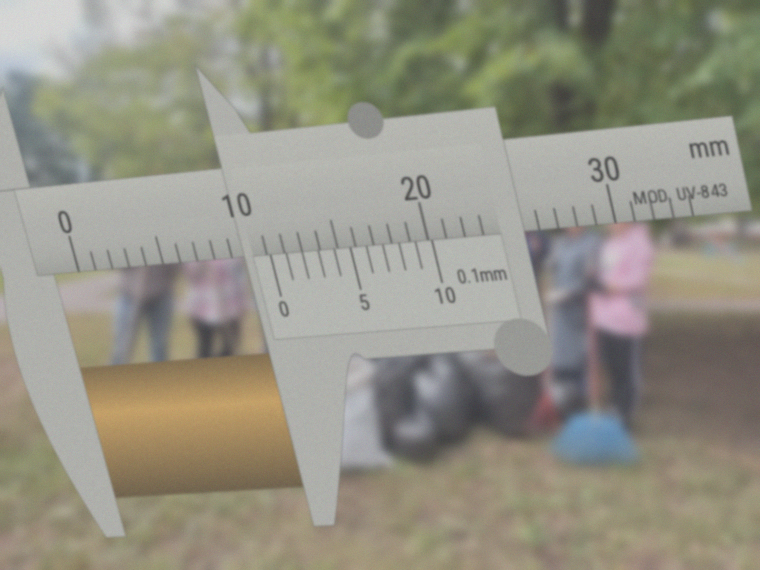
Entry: 11.2 mm
